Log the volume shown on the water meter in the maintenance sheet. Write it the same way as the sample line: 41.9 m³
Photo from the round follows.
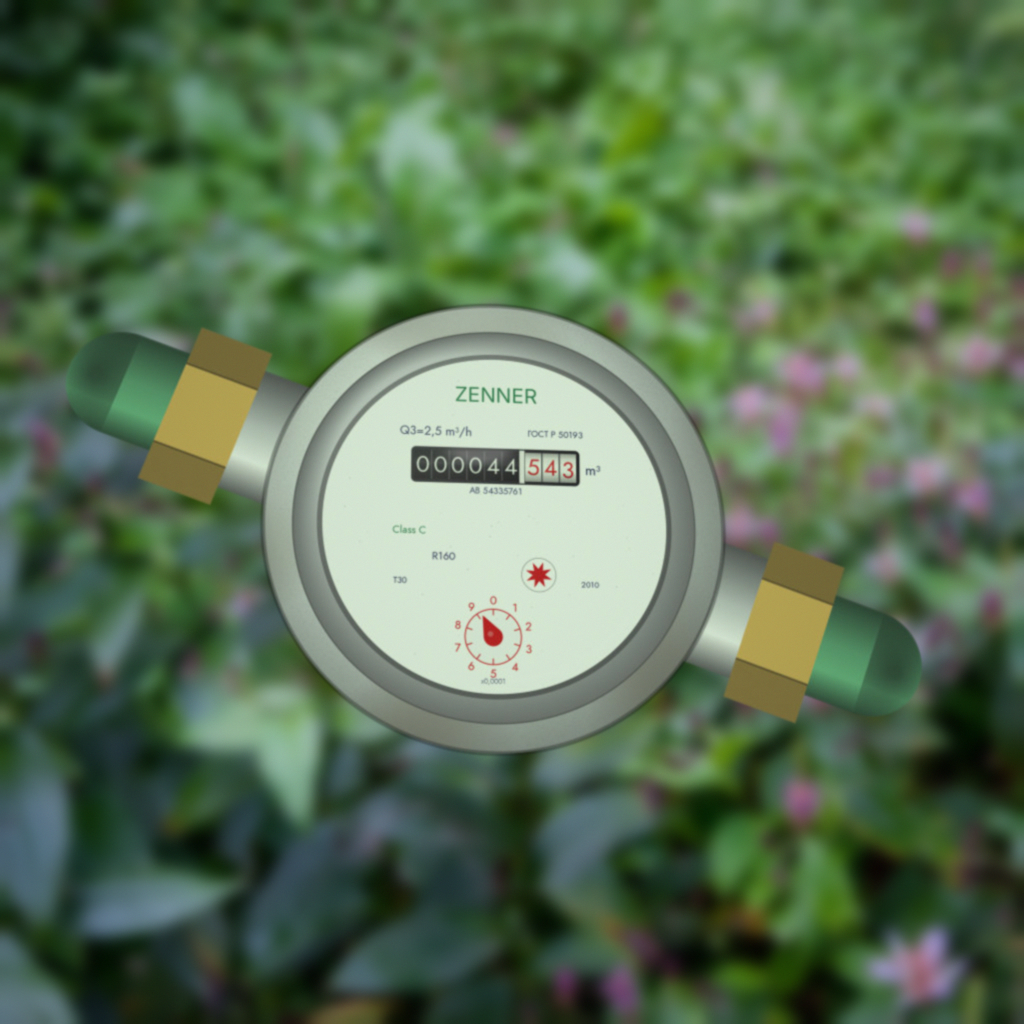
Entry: 44.5429 m³
